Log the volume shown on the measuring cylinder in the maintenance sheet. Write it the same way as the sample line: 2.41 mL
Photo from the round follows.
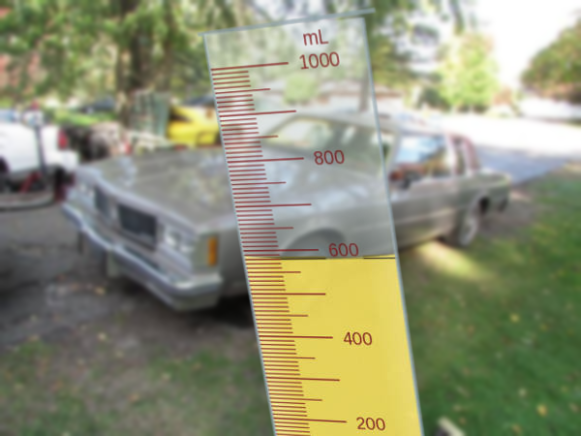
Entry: 580 mL
